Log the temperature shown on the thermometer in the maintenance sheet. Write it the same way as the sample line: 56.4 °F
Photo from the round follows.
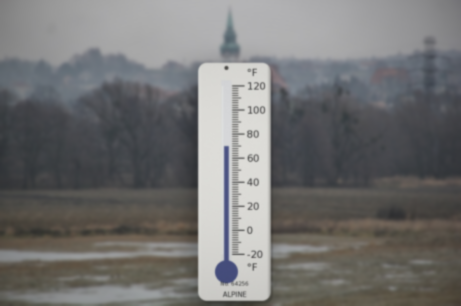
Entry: 70 °F
